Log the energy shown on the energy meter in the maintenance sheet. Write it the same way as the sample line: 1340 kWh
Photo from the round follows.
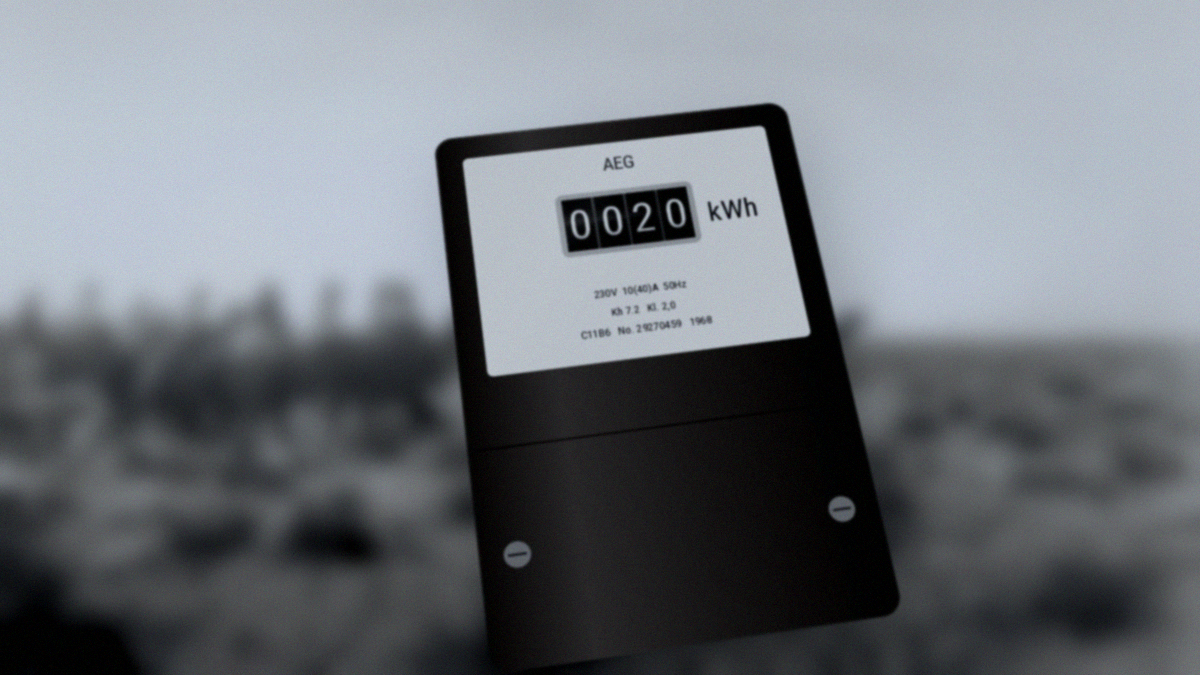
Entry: 20 kWh
